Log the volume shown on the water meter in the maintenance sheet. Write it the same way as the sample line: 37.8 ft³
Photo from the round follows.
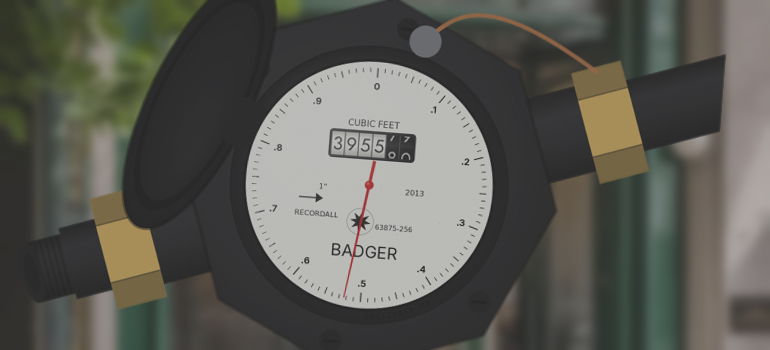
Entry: 395579.52 ft³
